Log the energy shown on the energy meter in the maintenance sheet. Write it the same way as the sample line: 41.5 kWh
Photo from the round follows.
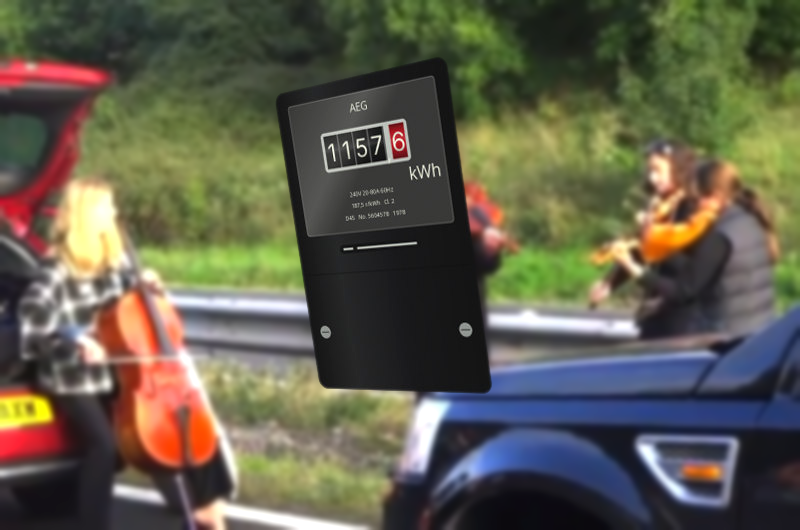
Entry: 1157.6 kWh
